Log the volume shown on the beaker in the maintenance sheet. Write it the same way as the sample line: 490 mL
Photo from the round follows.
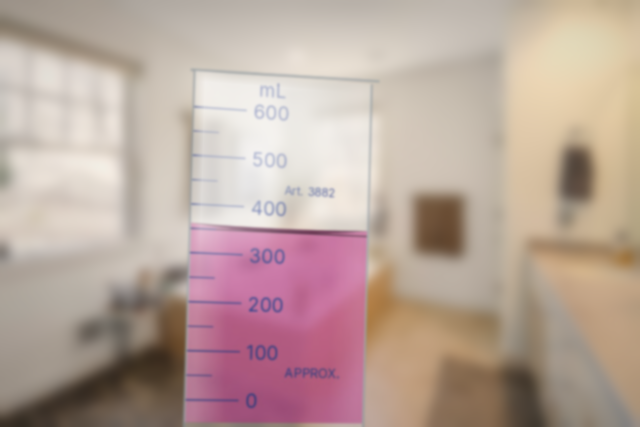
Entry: 350 mL
